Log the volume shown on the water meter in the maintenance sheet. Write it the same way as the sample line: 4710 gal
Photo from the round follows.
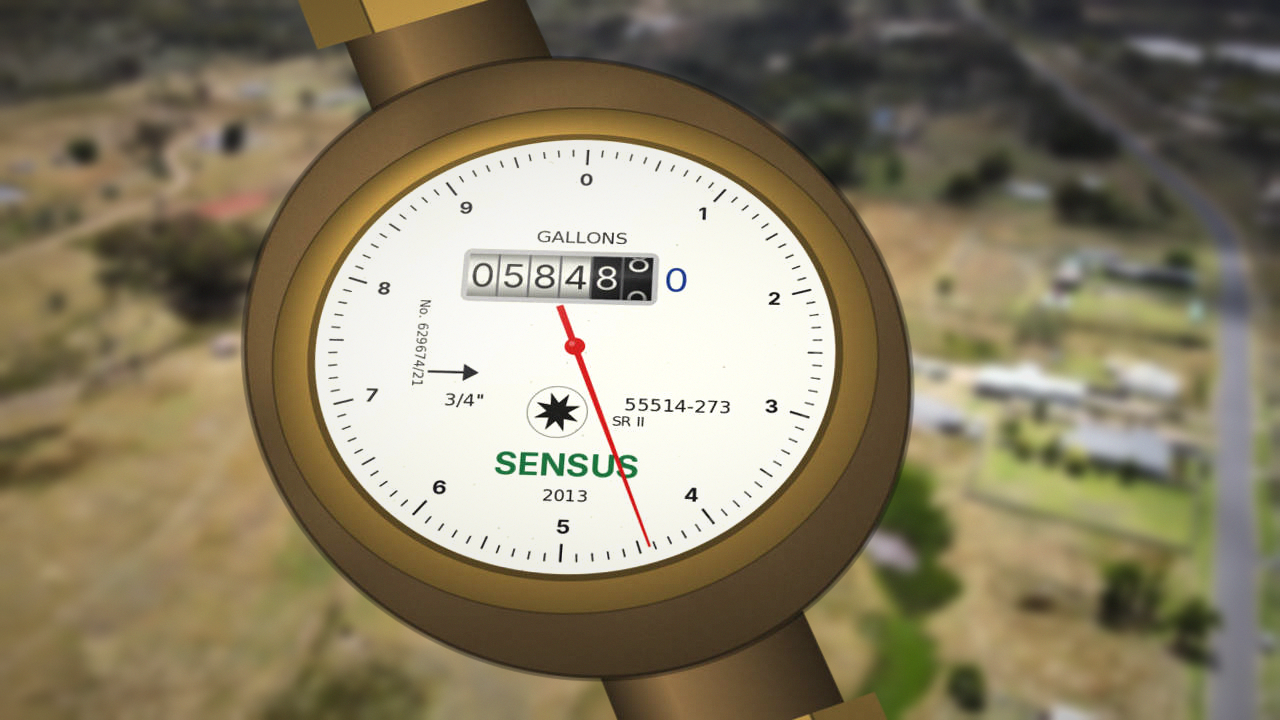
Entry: 584884.4 gal
